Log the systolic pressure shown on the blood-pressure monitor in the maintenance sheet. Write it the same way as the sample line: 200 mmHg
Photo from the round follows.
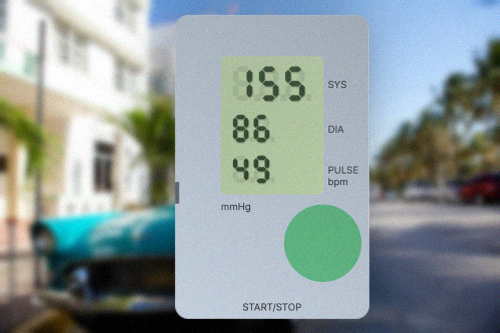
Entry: 155 mmHg
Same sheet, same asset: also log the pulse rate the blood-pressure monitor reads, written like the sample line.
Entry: 49 bpm
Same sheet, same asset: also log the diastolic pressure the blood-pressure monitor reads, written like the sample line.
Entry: 86 mmHg
